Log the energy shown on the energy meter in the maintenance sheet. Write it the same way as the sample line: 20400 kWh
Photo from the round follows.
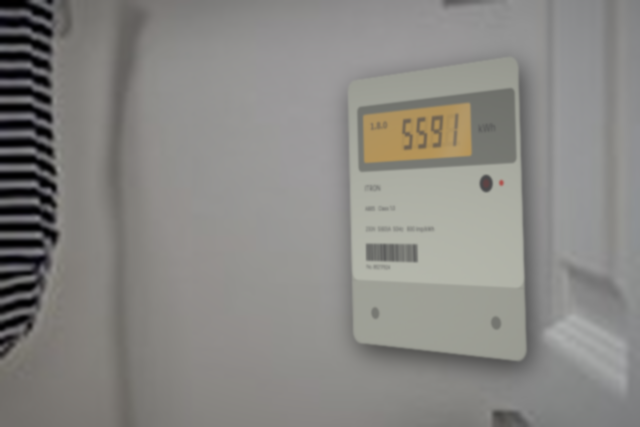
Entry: 5591 kWh
